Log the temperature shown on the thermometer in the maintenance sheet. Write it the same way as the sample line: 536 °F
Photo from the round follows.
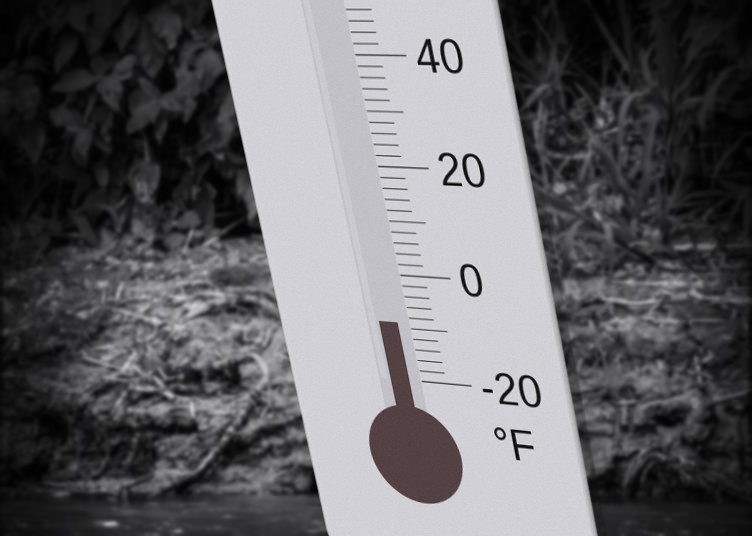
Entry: -9 °F
